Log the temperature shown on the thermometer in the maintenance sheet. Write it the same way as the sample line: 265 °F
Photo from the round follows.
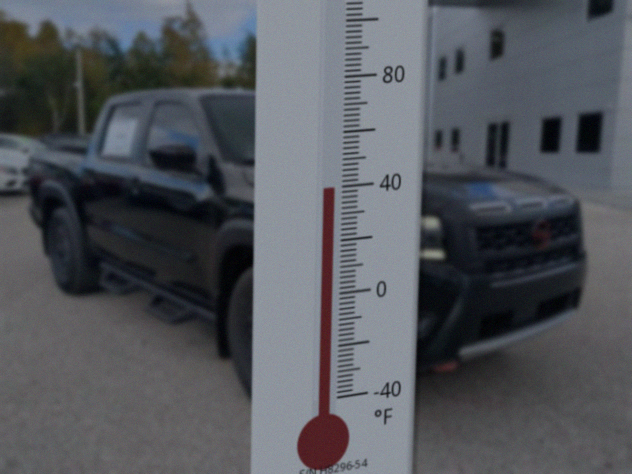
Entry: 40 °F
